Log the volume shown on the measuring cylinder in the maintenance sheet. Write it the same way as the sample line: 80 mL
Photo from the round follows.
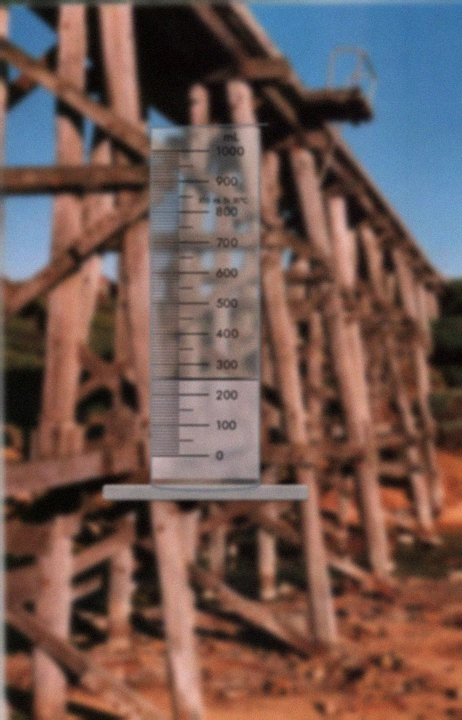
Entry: 250 mL
